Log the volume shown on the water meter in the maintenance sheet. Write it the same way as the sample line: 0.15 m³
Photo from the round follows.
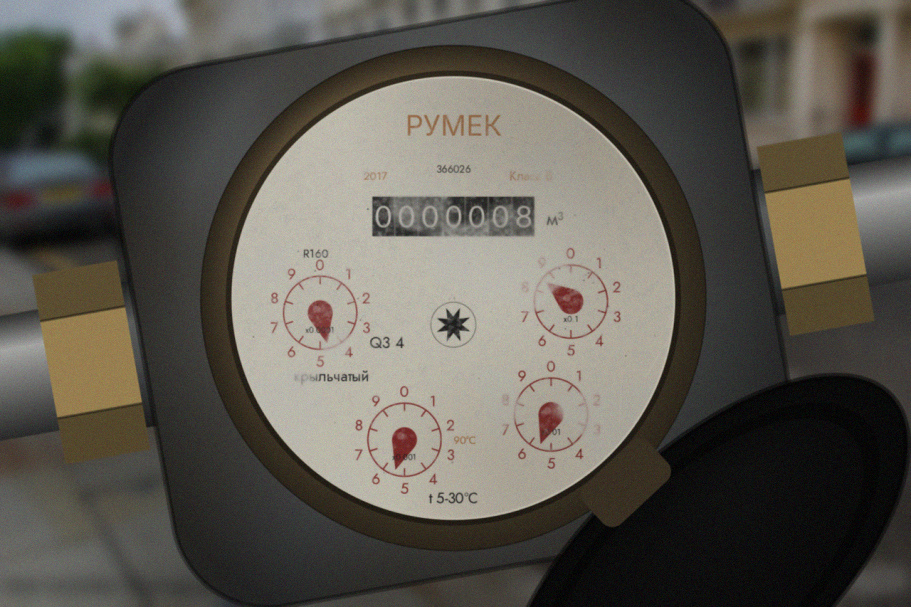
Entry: 8.8554 m³
